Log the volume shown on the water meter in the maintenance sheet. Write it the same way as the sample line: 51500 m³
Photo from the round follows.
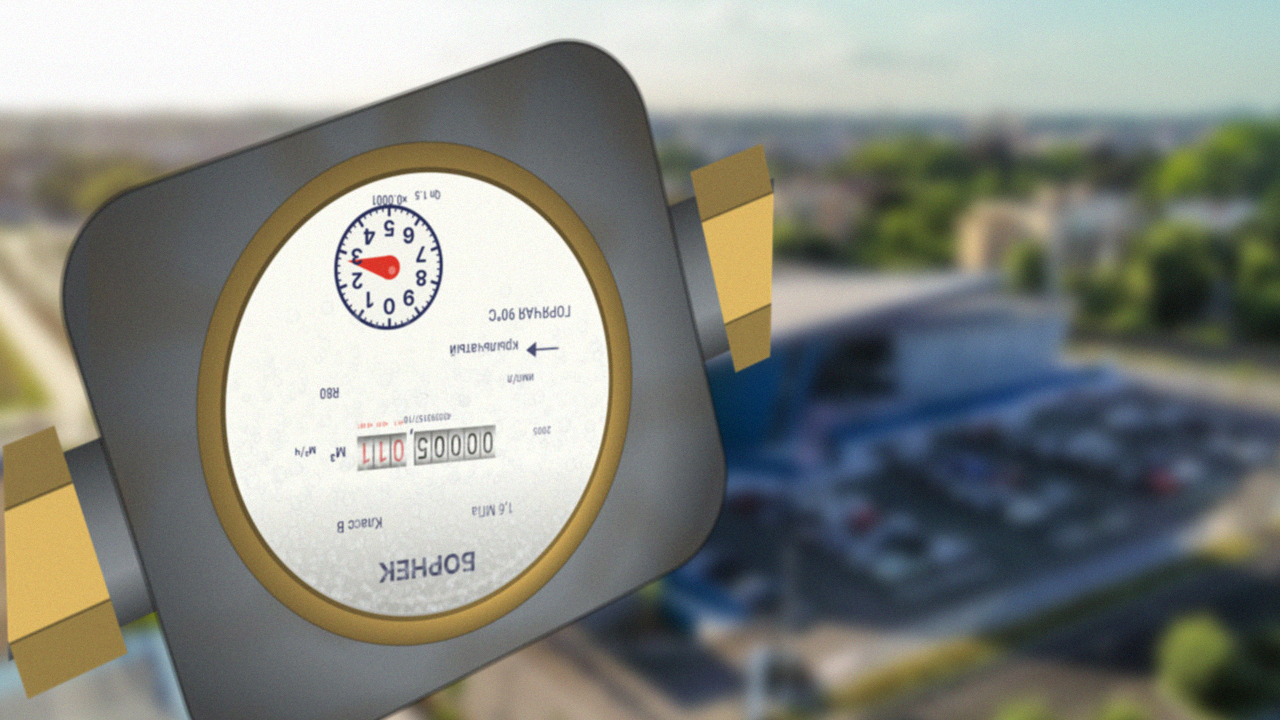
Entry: 5.0112 m³
